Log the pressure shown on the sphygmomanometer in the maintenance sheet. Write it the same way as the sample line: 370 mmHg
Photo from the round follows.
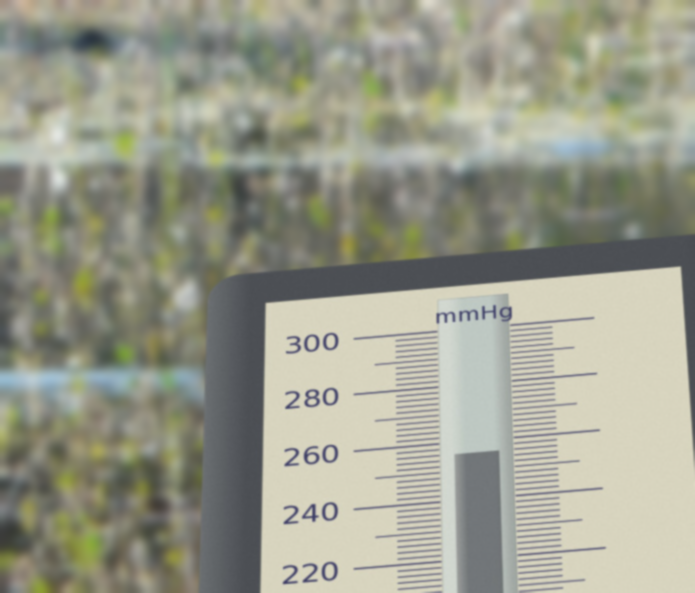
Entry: 256 mmHg
